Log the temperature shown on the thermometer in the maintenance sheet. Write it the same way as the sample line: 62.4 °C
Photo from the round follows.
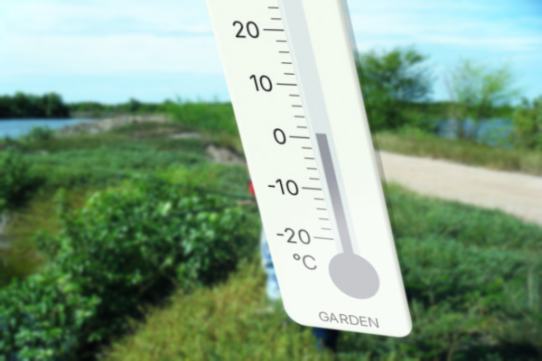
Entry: 1 °C
